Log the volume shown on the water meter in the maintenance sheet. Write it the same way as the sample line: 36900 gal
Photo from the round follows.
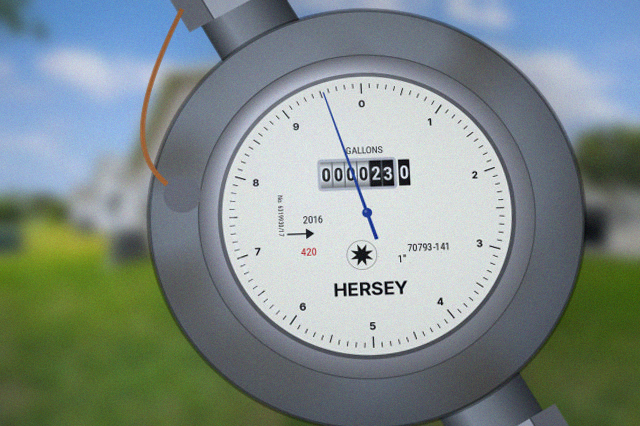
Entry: 229.5 gal
